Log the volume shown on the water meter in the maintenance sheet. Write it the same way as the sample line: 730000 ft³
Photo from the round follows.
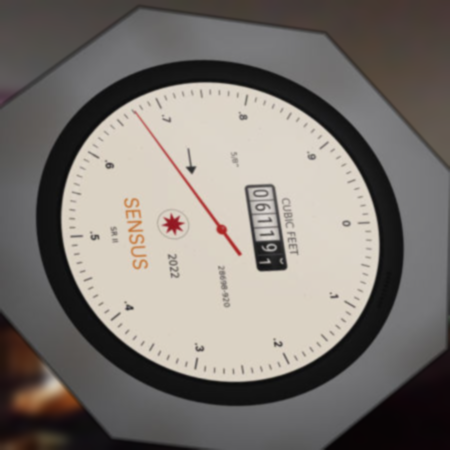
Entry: 61190.67 ft³
